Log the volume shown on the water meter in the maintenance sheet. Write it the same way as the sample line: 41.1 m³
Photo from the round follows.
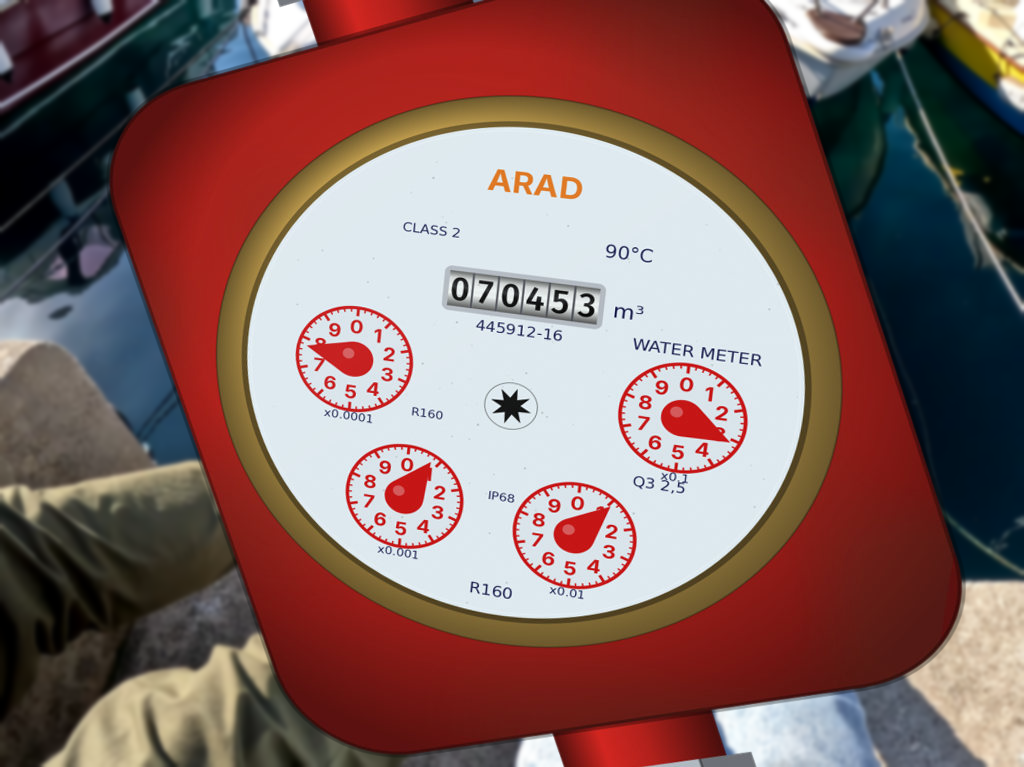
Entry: 70453.3107 m³
